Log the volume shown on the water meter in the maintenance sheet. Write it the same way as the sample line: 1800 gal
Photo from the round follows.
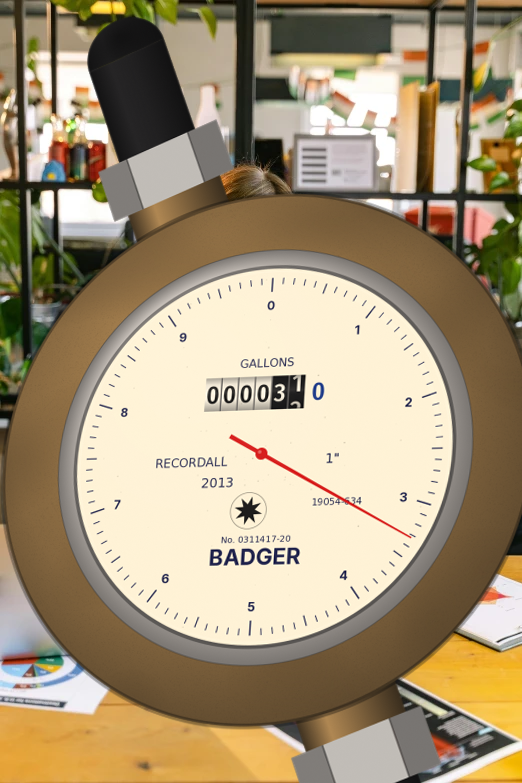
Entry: 313.3 gal
